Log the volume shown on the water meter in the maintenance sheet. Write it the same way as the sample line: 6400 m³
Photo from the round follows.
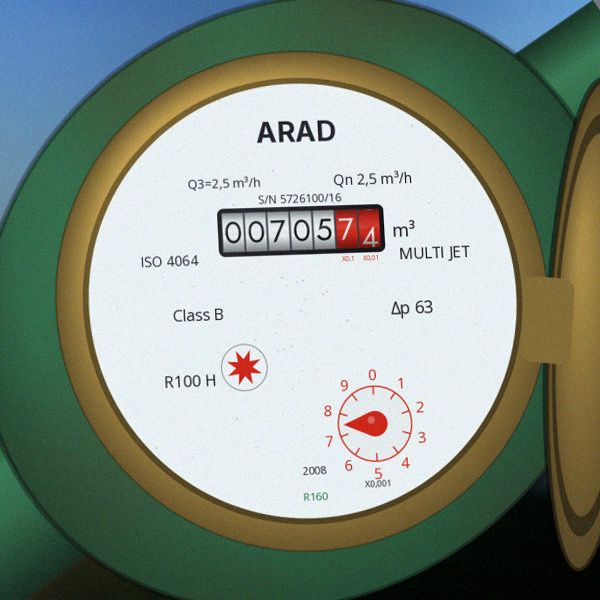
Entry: 705.737 m³
